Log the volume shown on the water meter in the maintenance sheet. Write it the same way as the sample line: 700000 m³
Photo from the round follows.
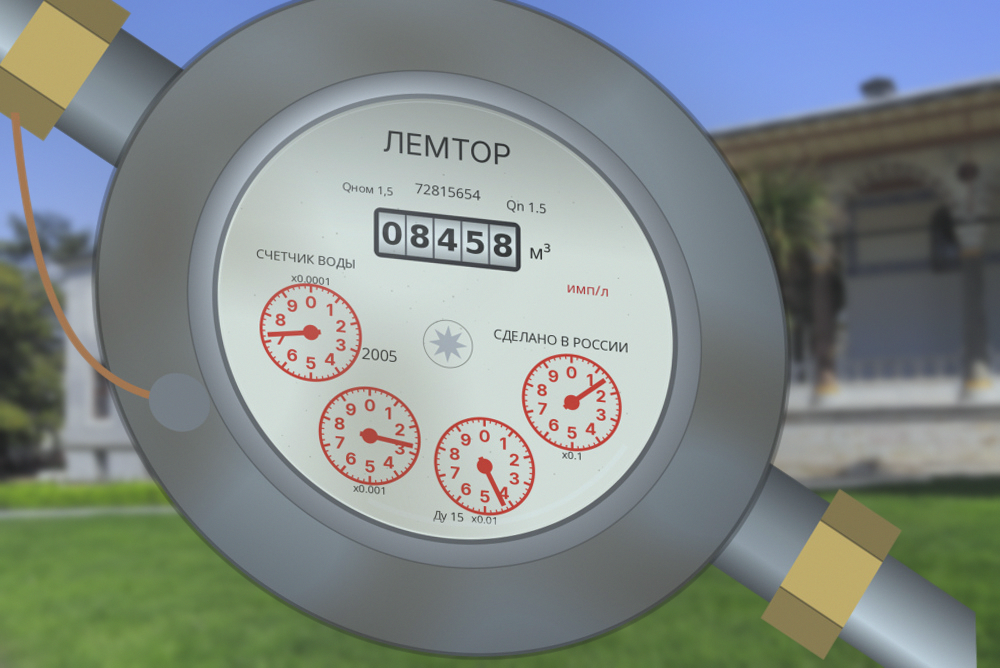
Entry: 8458.1427 m³
